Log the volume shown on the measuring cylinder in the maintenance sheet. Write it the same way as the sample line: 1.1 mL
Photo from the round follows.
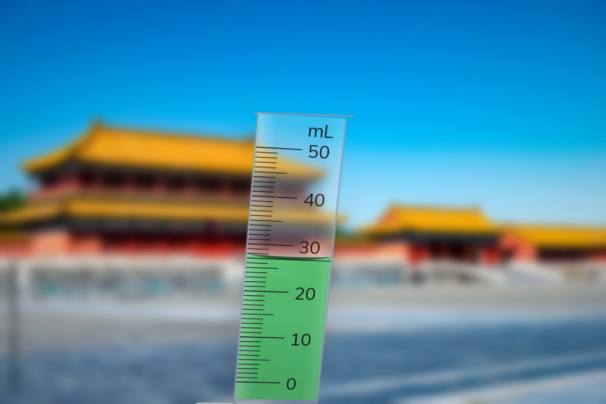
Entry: 27 mL
